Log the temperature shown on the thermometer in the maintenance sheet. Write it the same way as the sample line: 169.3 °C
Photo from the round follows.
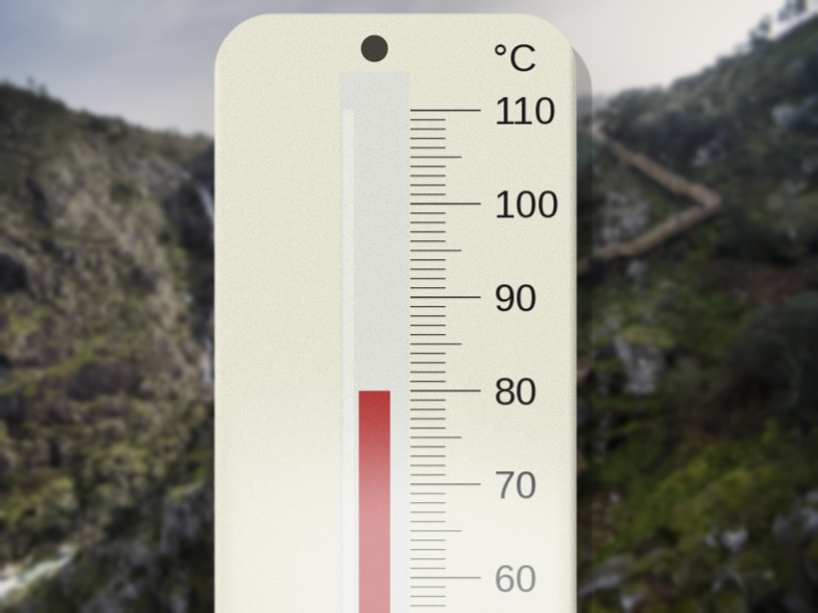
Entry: 80 °C
